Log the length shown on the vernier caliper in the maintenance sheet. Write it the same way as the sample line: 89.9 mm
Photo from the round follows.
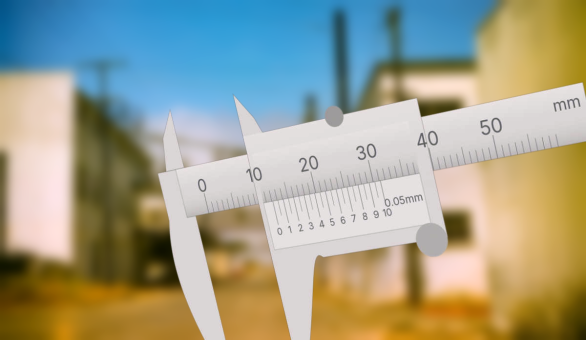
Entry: 12.2 mm
